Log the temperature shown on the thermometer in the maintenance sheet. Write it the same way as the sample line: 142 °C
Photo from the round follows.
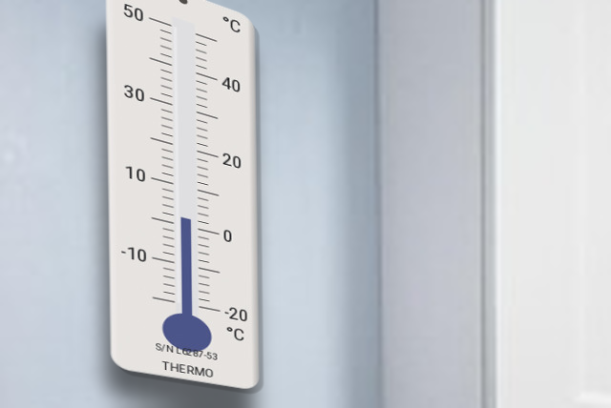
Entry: 2 °C
